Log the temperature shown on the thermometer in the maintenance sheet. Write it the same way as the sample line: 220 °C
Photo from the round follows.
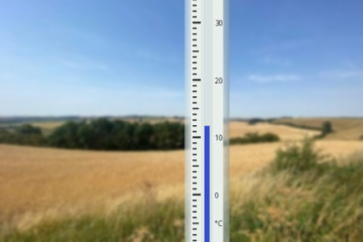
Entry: 12 °C
